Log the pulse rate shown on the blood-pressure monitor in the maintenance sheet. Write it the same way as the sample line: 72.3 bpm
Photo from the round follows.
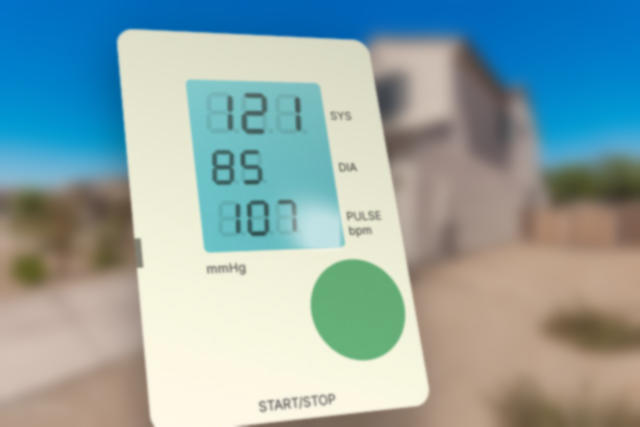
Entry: 107 bpm
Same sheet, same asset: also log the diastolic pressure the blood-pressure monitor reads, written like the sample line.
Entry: 85 mmHg
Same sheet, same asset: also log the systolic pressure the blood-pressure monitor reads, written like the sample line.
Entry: 121 mmHg
